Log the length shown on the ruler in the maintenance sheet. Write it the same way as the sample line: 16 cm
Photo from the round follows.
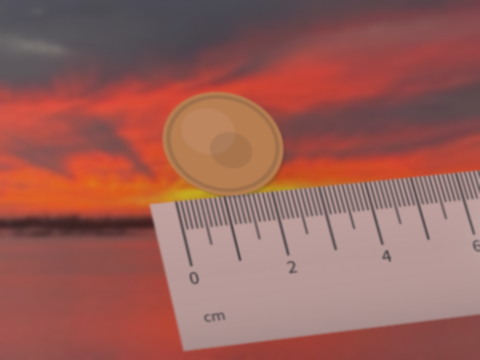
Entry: 2.5 cm
